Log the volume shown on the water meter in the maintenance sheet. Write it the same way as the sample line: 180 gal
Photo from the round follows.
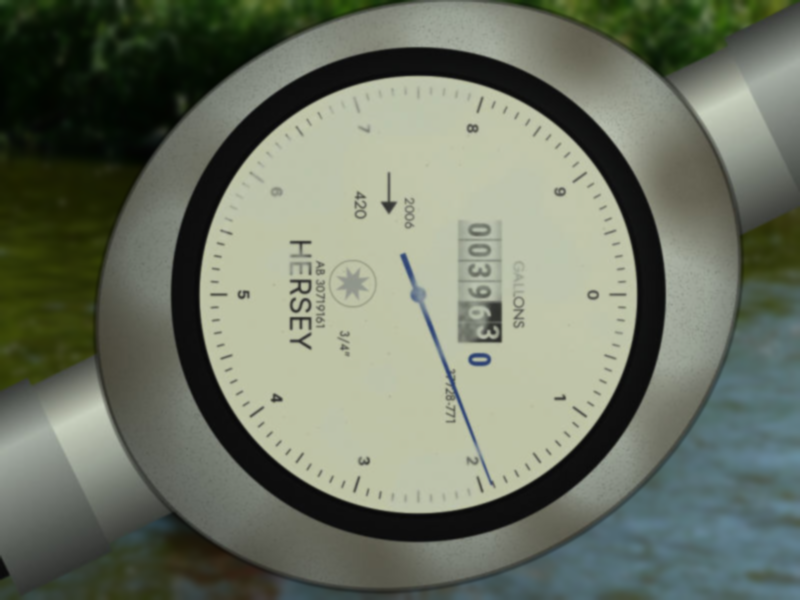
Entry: 39631.9 gal
